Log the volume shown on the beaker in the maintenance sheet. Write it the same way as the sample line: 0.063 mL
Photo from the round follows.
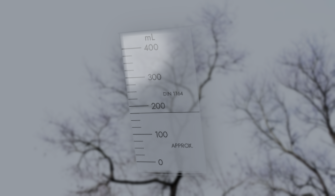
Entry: 175 mL
